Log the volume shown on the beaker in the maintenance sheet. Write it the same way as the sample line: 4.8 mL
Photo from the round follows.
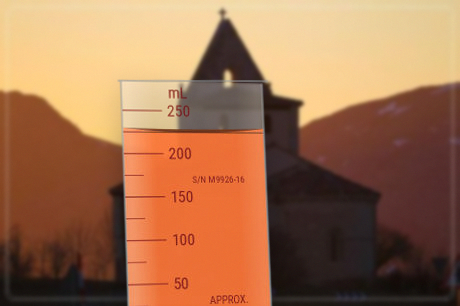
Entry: 225 mL
